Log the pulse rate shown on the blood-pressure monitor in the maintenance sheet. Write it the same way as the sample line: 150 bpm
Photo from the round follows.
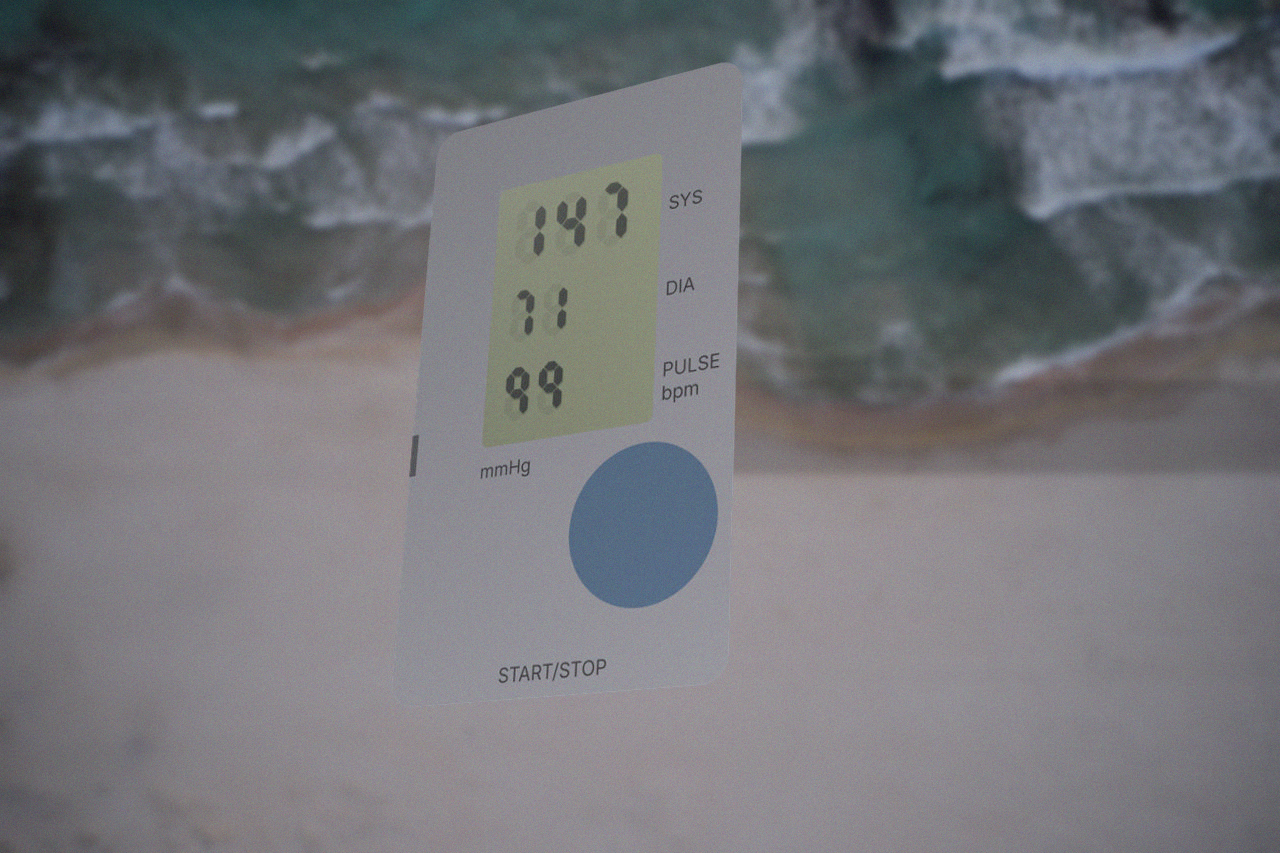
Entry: 99 bpm
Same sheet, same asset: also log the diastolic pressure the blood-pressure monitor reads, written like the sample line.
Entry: 71 mmHg
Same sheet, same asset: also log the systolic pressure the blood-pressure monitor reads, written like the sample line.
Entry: 147 mmHg
